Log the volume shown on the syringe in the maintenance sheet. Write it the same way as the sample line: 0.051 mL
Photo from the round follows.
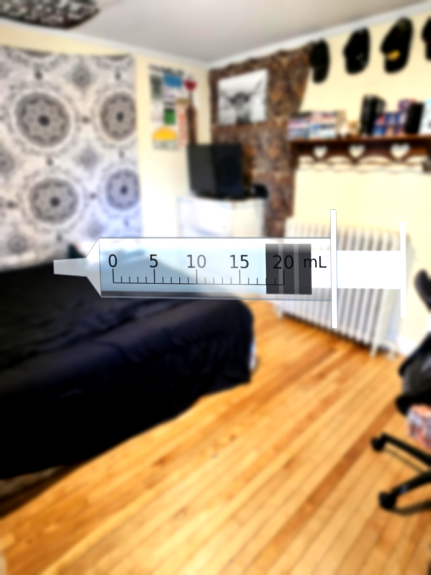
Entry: 18 mL
